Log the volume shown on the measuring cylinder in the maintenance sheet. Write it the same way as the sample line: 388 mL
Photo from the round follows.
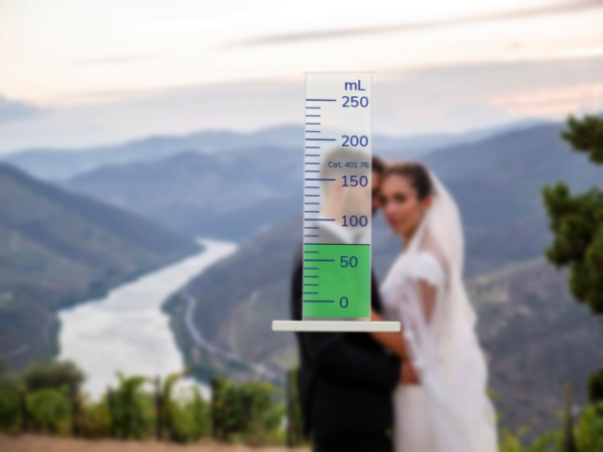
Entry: 70 mL
